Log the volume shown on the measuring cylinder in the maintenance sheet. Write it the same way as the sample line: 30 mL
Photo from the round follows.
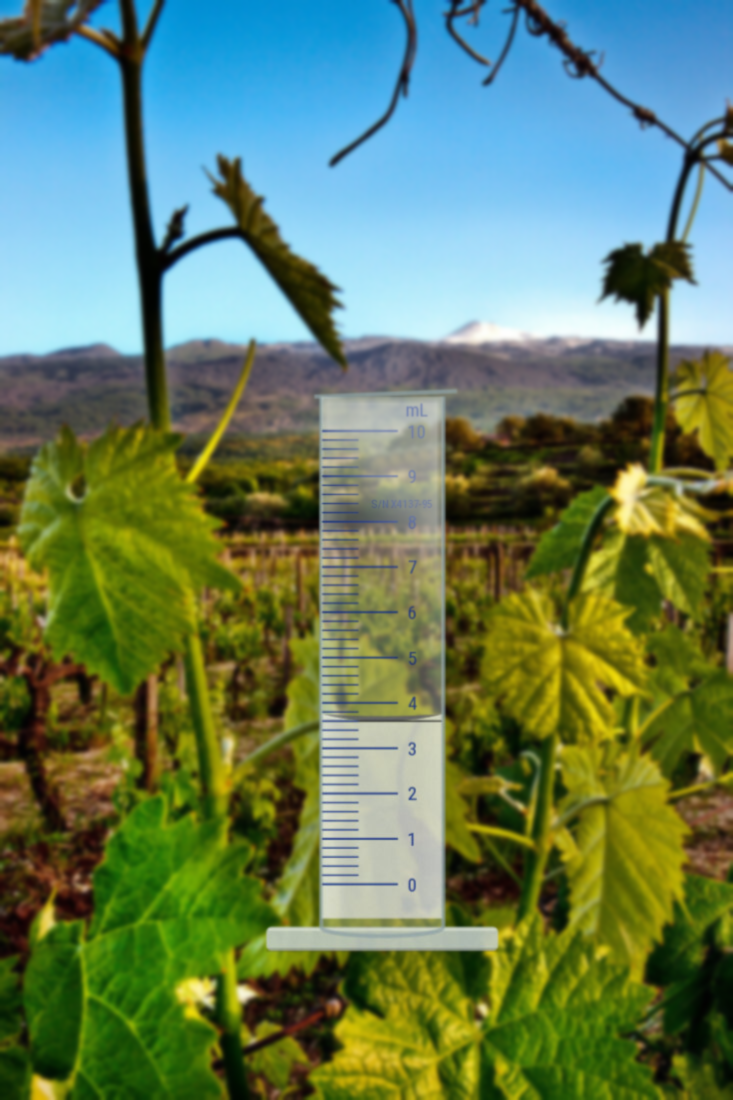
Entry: 3.6 mL
